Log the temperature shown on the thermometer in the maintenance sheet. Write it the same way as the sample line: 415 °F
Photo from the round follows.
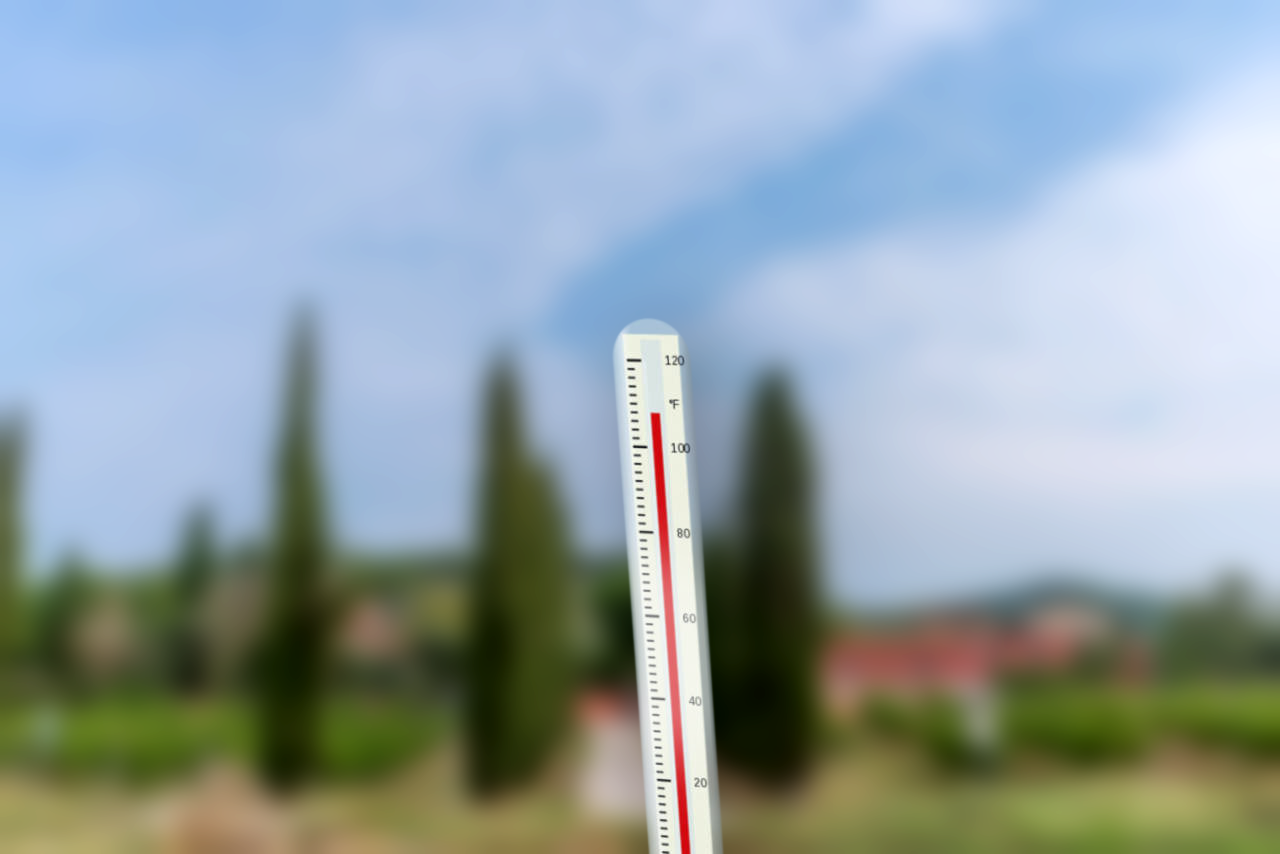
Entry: 108 °F
